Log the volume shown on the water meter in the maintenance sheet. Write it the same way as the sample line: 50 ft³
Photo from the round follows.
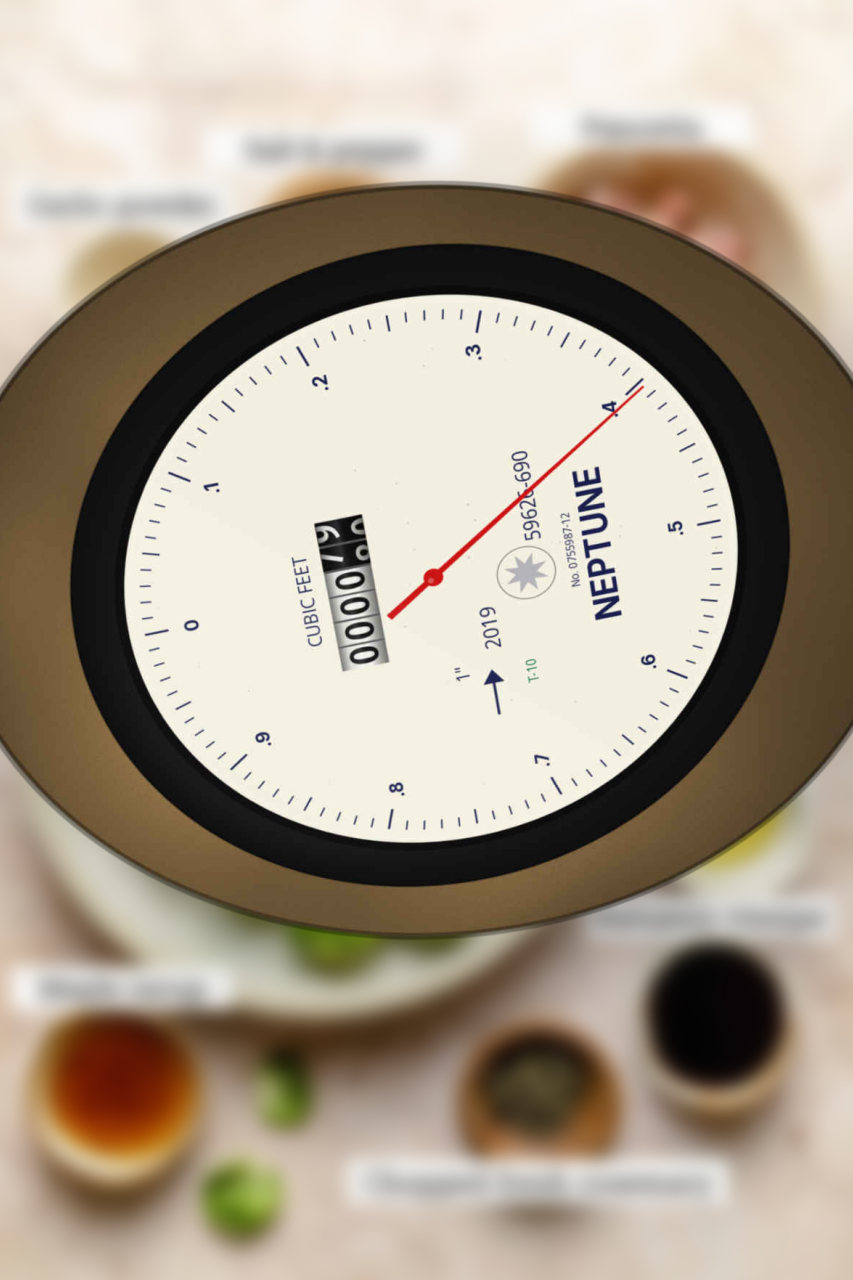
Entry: 79.40 ft³
